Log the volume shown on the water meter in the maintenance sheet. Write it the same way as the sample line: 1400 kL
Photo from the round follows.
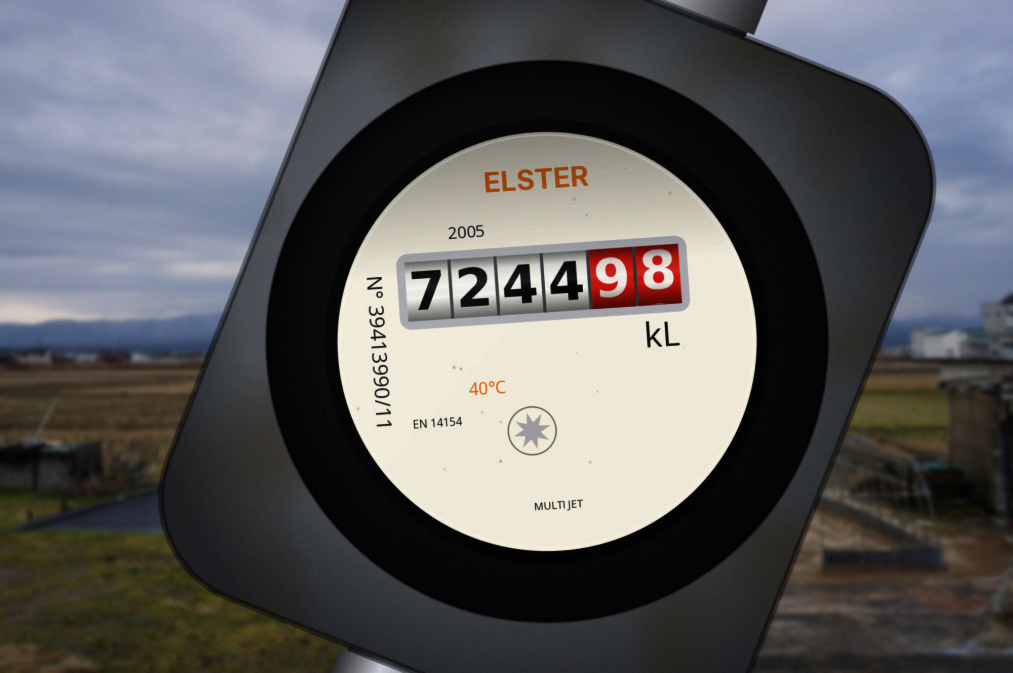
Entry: 7244.98 kL
